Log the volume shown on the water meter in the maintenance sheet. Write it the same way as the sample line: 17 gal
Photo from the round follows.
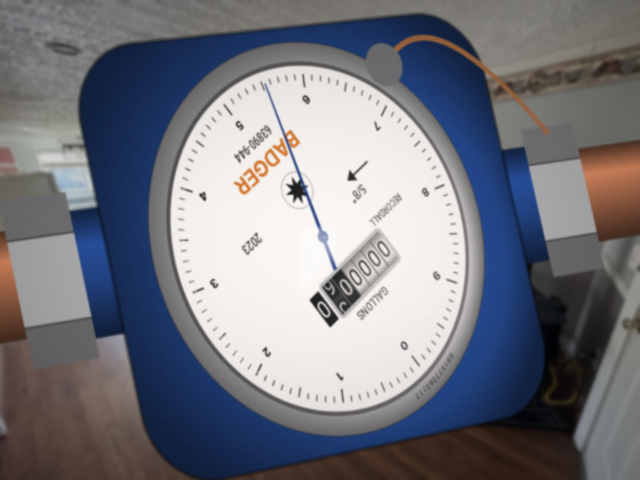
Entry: 55.5 gal
